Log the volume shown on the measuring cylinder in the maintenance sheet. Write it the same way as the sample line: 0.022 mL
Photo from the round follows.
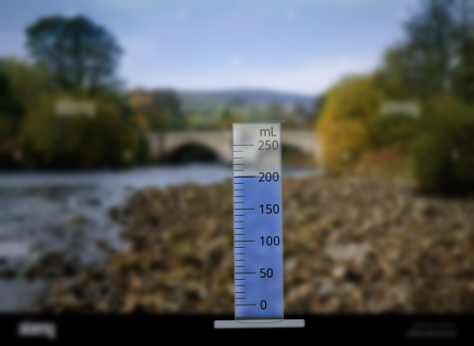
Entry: 200 mL
